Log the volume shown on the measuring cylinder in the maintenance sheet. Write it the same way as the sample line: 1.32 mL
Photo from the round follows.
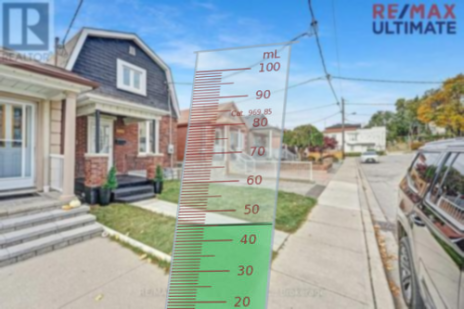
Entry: 45 mL
